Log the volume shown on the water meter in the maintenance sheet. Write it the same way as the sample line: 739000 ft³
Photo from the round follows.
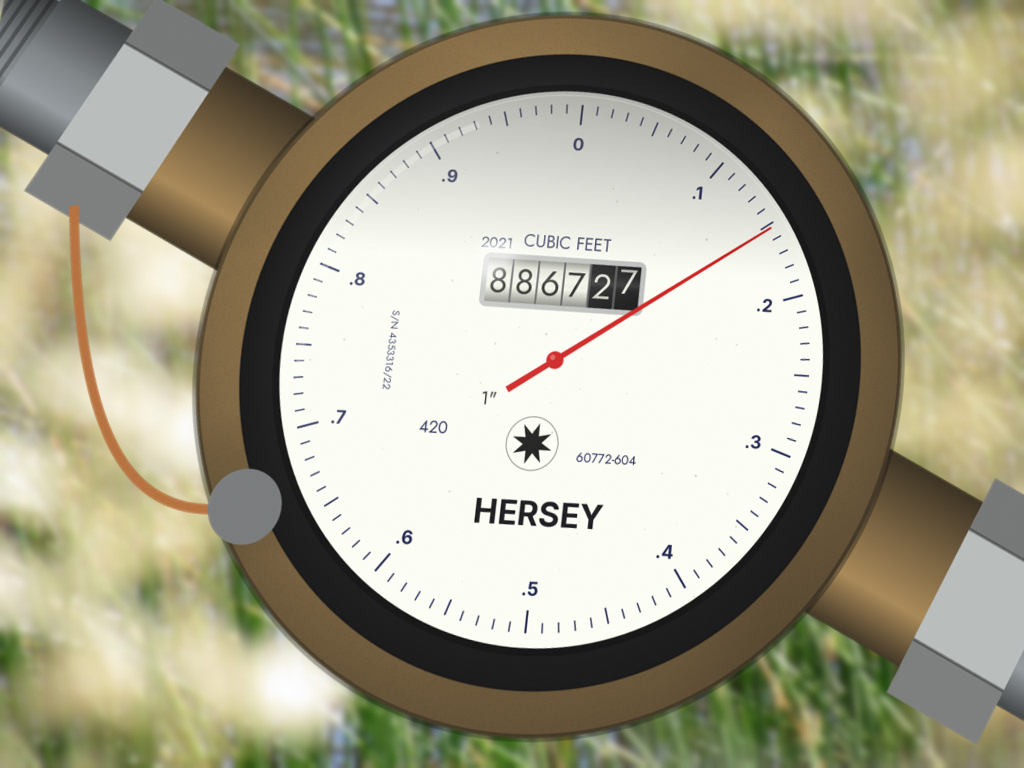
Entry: 886727.15 ft³
